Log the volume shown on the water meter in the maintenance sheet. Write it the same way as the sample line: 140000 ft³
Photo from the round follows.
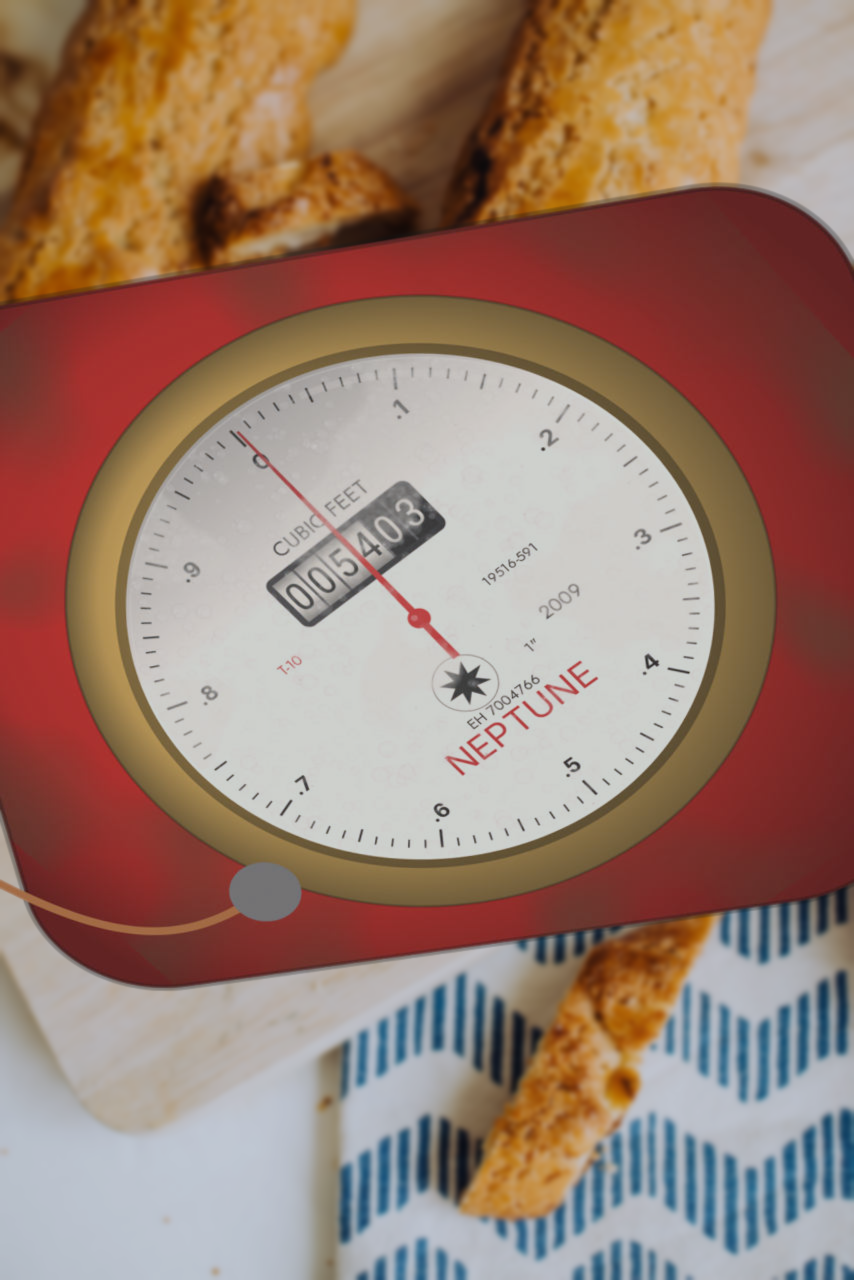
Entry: 5403.00 ft³
